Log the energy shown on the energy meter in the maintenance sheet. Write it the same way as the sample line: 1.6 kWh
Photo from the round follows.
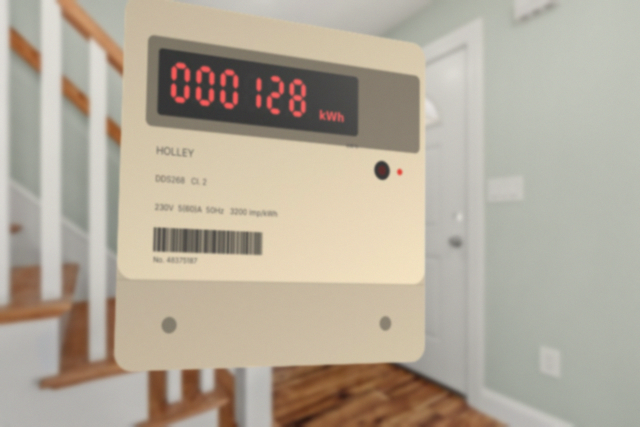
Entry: 128 kWh
